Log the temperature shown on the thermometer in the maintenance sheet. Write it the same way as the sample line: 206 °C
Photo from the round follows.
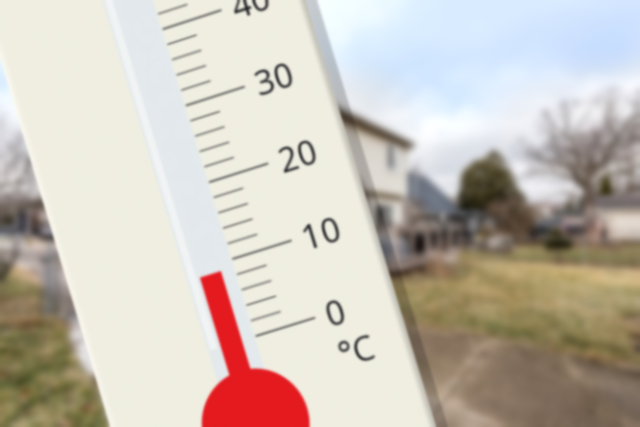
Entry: 9 °C
